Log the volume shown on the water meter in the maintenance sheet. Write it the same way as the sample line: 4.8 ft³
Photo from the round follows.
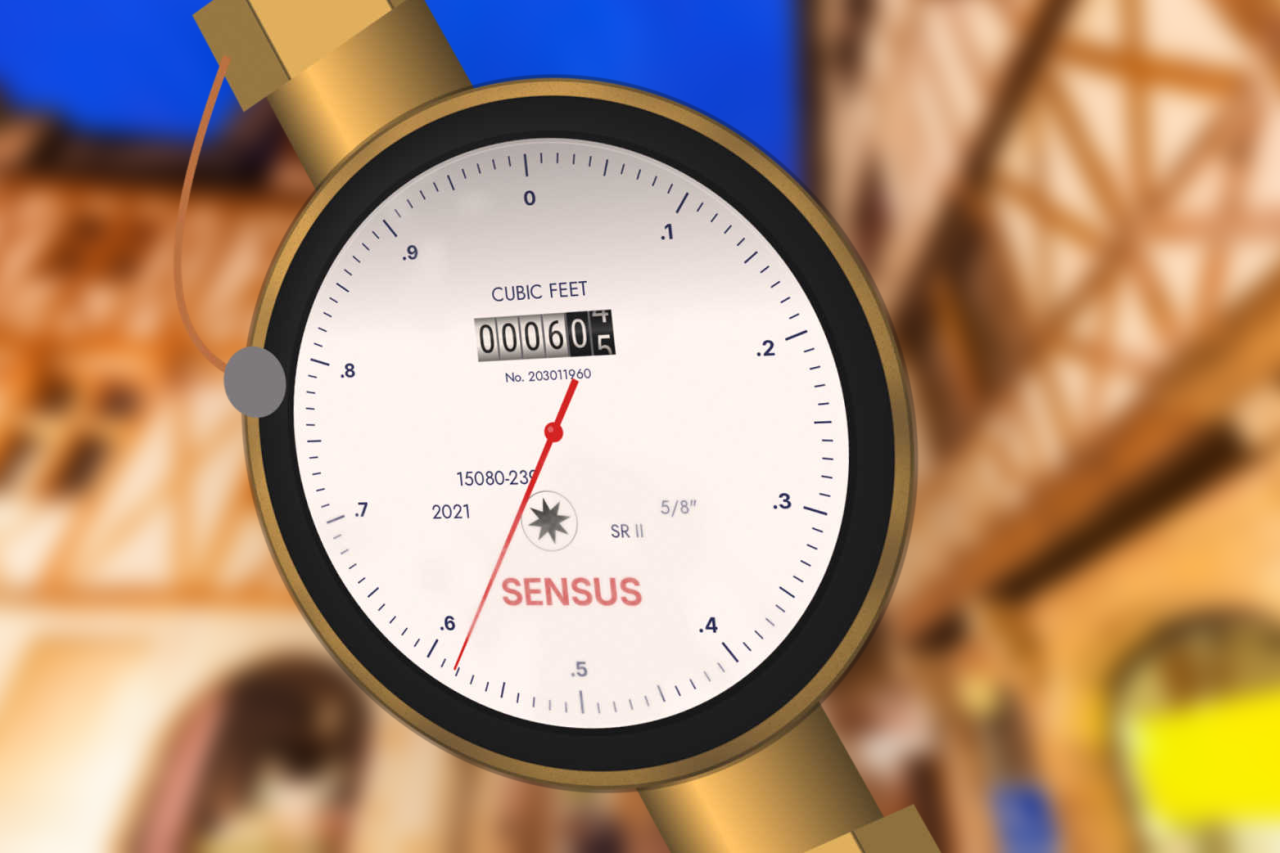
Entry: 604.58 ft³
